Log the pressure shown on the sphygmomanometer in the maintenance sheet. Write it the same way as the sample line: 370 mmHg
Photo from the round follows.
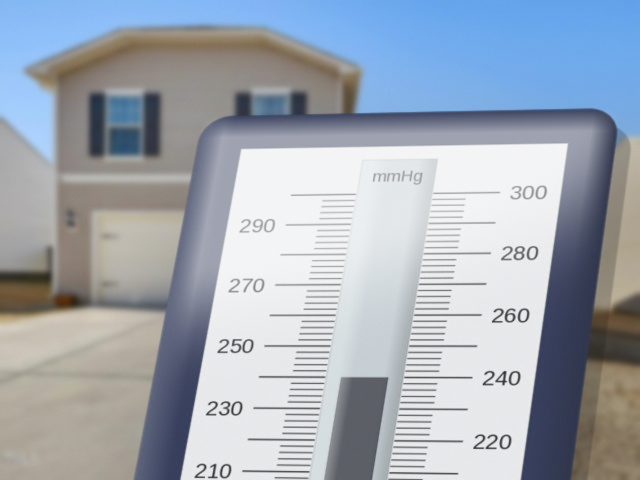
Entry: 240 mmHg
